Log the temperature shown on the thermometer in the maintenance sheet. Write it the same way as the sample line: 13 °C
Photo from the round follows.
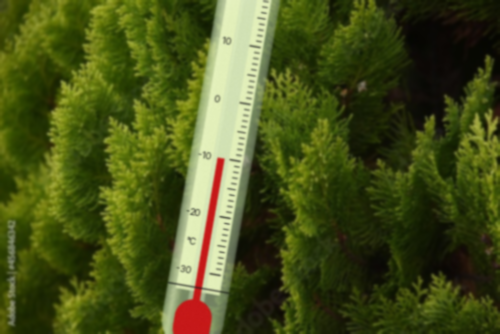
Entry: -10 °C
